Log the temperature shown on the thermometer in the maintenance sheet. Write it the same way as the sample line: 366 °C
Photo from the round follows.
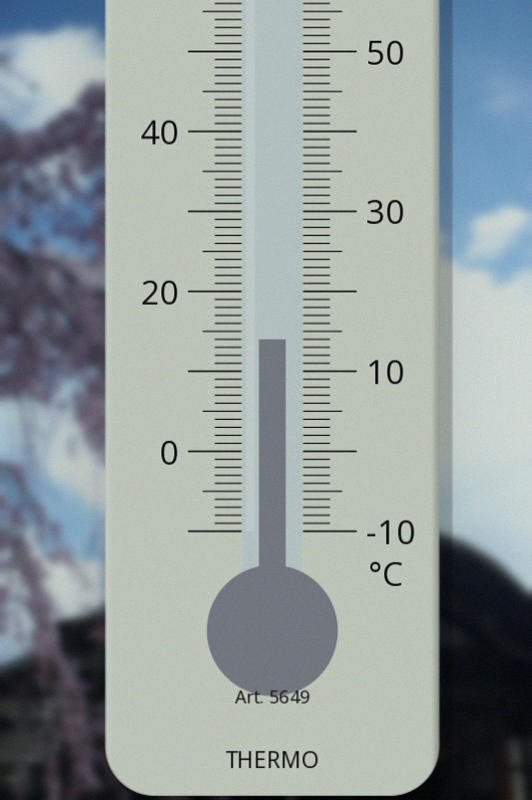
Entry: 14 °C
